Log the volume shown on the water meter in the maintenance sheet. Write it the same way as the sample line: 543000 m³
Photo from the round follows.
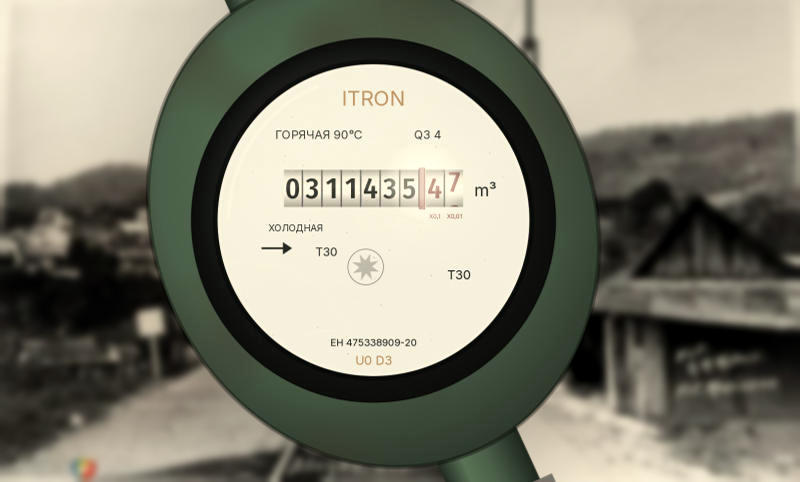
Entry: 311435.47 m³
